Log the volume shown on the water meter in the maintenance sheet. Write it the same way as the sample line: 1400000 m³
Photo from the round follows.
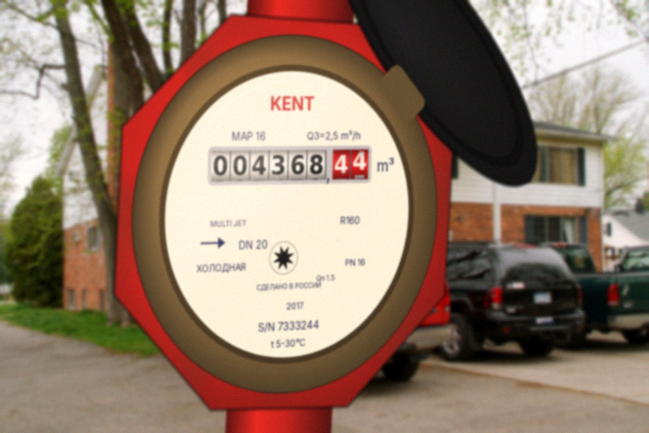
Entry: 4368.44 m³
